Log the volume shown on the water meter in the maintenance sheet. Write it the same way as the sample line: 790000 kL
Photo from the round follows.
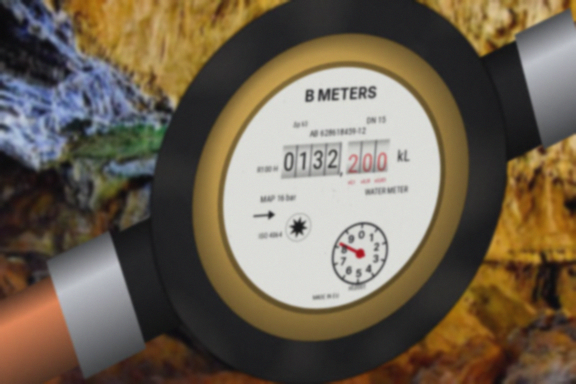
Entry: 132.1998 kL
